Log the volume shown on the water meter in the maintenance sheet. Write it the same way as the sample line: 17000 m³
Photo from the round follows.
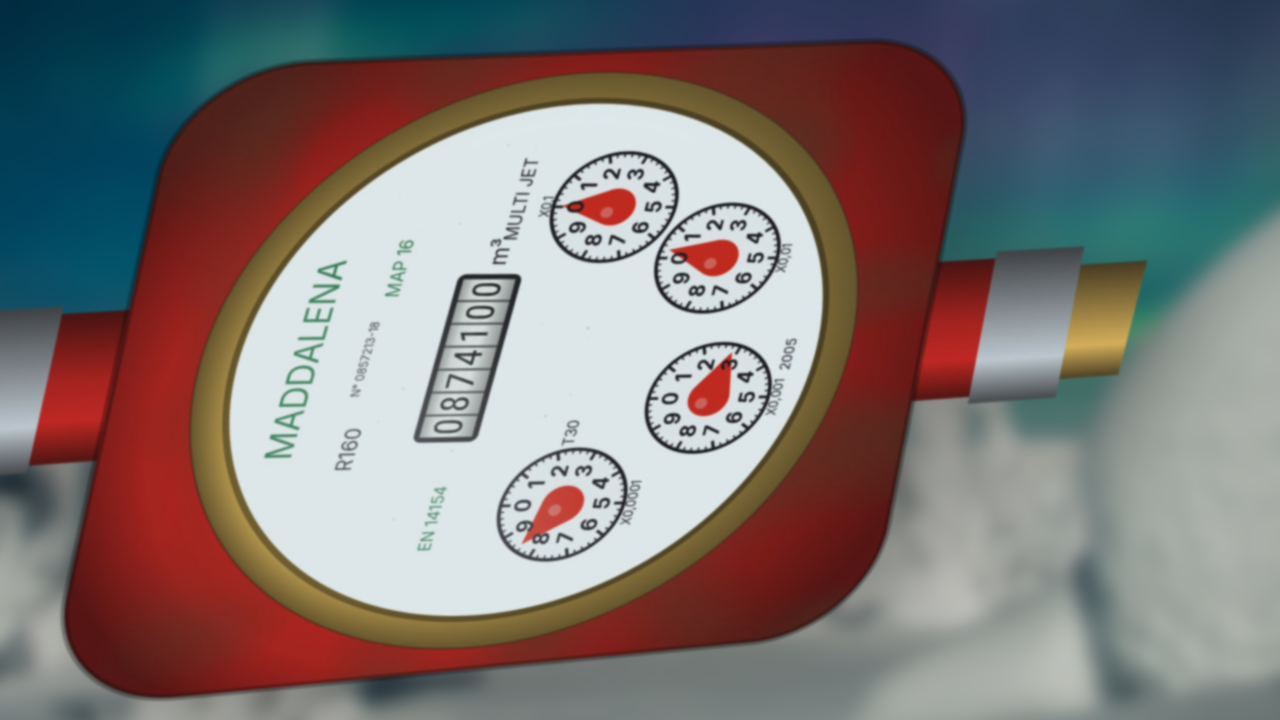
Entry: 874100.0028 m³
